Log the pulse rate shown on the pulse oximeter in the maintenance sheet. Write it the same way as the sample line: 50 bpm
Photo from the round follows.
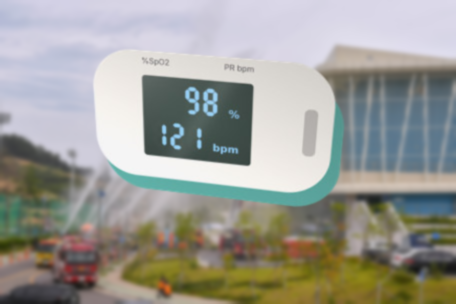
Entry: 121 bpm
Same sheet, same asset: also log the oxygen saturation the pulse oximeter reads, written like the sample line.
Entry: 98 %
